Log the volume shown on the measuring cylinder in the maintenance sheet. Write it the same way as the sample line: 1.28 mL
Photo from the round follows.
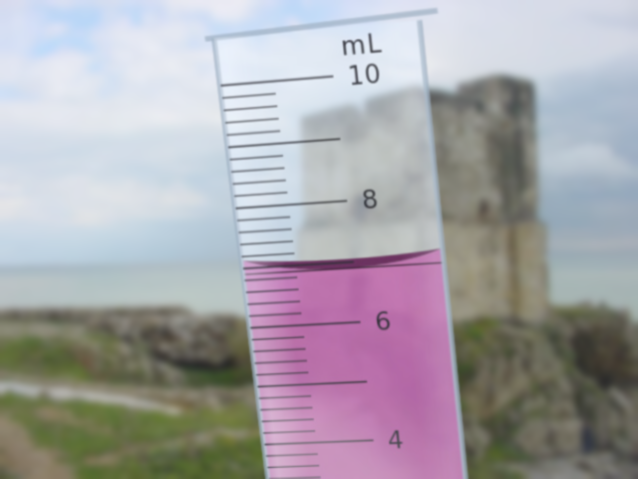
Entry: 6.9 mL
